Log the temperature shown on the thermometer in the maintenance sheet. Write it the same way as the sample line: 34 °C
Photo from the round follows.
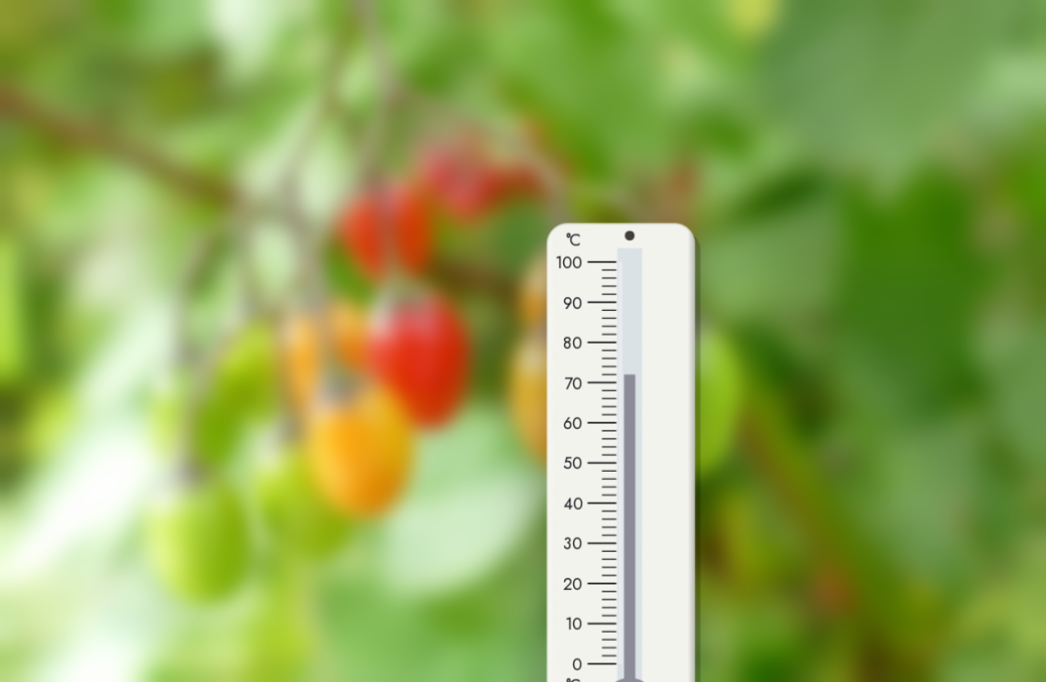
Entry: 72 °C
